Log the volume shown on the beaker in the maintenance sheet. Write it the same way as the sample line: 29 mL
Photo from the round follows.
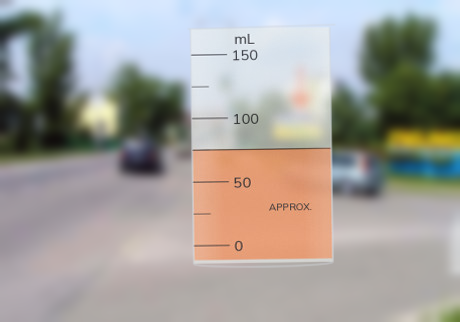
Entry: 75 mL
